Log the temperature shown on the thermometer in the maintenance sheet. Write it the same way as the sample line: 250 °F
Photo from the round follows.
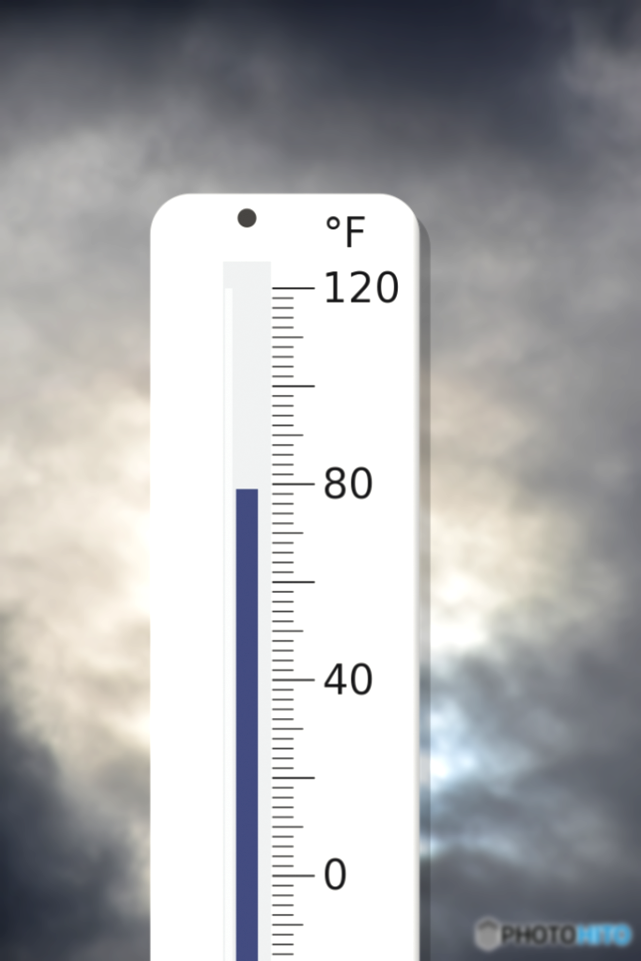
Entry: 79 °F
